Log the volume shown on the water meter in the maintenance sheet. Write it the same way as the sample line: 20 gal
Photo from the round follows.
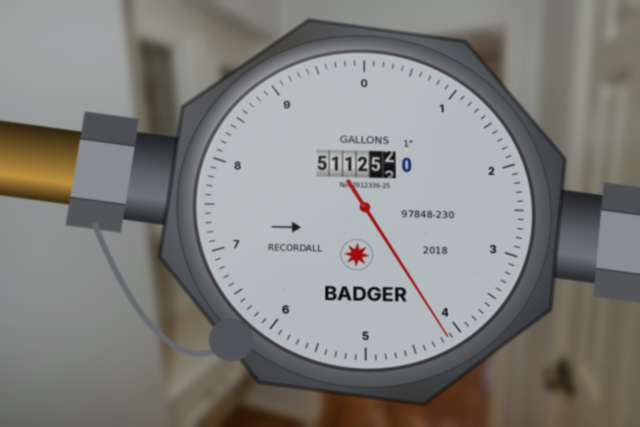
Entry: 5112524.1 gal
